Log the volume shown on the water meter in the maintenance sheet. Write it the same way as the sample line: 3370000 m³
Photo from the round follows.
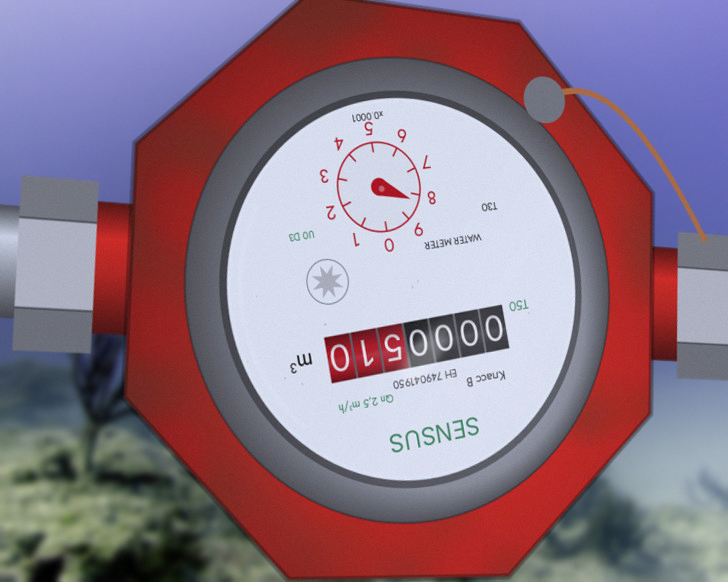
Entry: 0.5108 m³
